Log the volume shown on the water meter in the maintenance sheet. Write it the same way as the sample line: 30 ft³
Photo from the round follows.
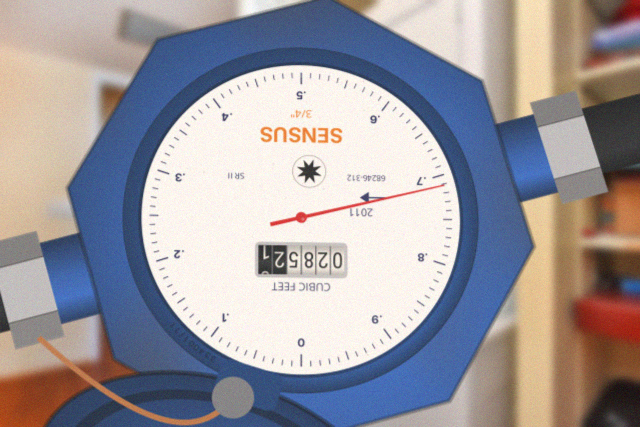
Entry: 28520.71 ft³
